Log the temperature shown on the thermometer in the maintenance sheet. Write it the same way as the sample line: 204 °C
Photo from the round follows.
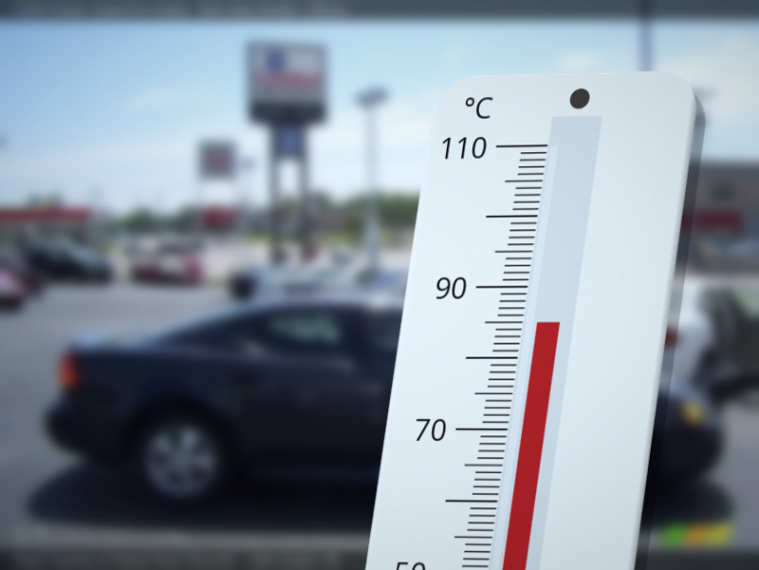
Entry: 85 °C
